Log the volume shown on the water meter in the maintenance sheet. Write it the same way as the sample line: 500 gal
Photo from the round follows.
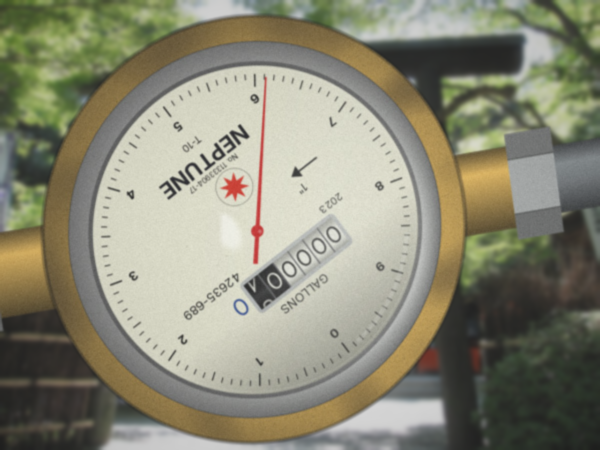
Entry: 36.1 gal
